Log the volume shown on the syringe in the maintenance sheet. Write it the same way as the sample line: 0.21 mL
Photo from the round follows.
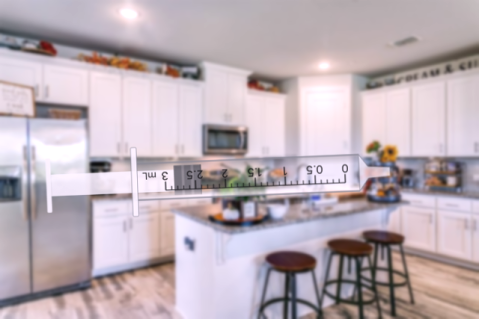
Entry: 2.4 mL
